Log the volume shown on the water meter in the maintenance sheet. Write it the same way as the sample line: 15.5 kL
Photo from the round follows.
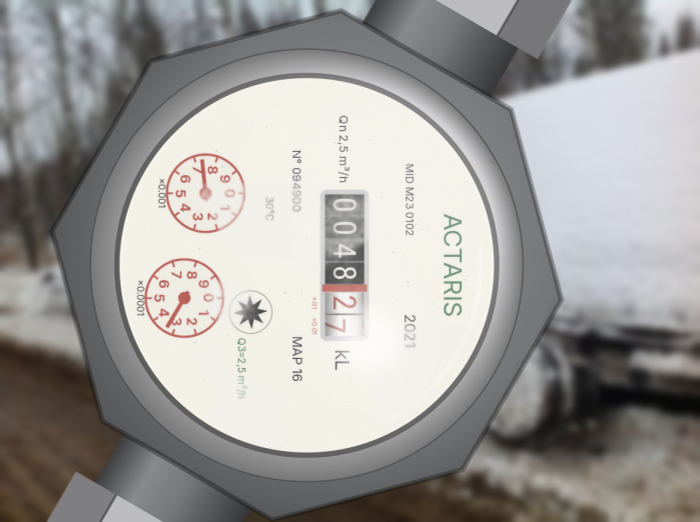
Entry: 48.2673 kL
